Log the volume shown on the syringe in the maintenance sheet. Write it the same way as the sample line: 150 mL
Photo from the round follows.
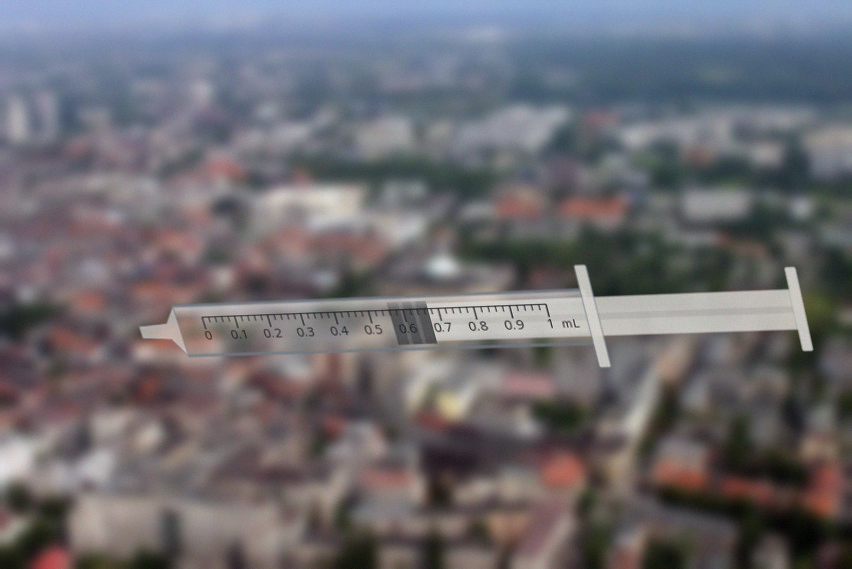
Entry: 0.56 mL
